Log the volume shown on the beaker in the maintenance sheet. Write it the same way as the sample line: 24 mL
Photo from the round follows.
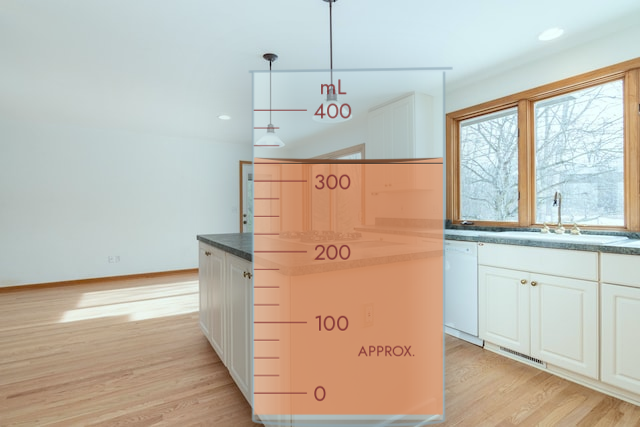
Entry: 325 mL
